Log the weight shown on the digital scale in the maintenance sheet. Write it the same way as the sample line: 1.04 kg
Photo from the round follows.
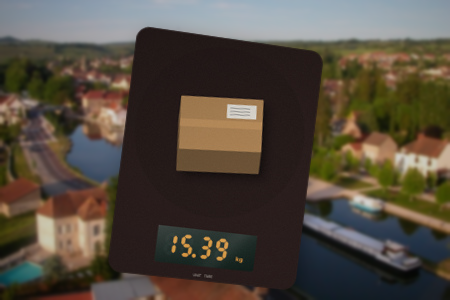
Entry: 15.39 kg
